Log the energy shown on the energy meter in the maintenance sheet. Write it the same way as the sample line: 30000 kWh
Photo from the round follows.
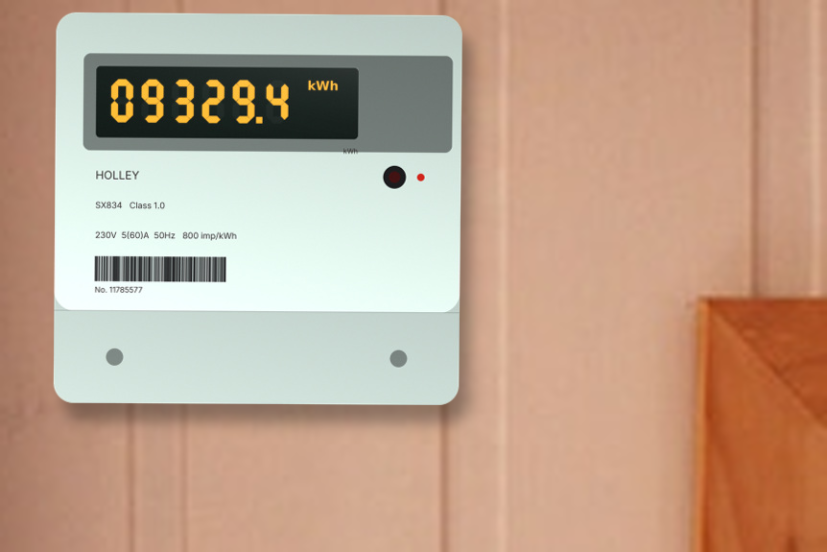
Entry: 9329.4 kWh
